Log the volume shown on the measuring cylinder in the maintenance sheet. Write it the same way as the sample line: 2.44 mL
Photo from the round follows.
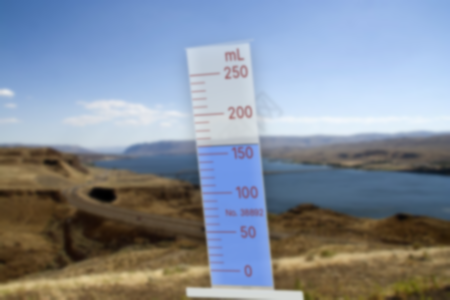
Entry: 160 mL
